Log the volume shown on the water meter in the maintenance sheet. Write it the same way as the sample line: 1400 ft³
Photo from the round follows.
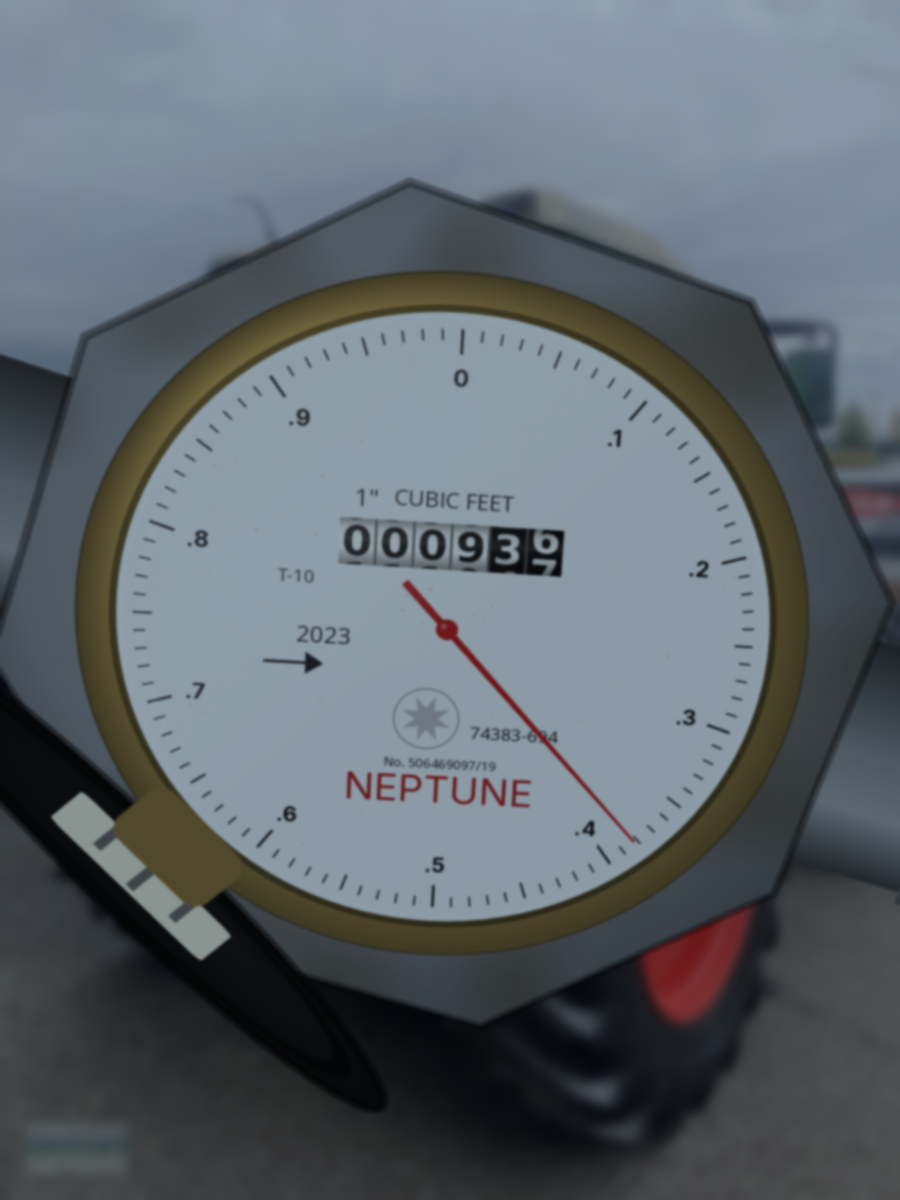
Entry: 936.38 ft³
